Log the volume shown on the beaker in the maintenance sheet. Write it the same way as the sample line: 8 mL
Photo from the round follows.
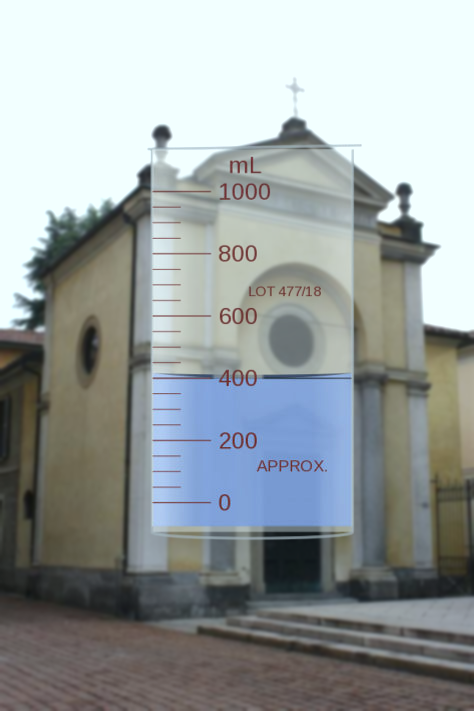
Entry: 400 mL
